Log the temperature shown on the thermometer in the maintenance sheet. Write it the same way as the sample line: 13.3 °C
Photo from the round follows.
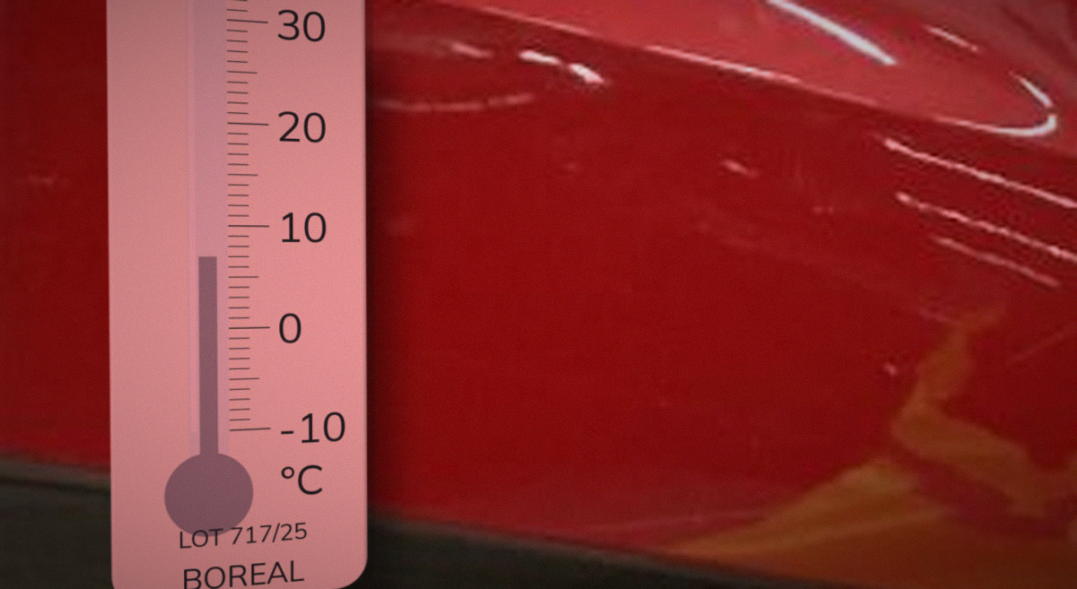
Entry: 7 °C
